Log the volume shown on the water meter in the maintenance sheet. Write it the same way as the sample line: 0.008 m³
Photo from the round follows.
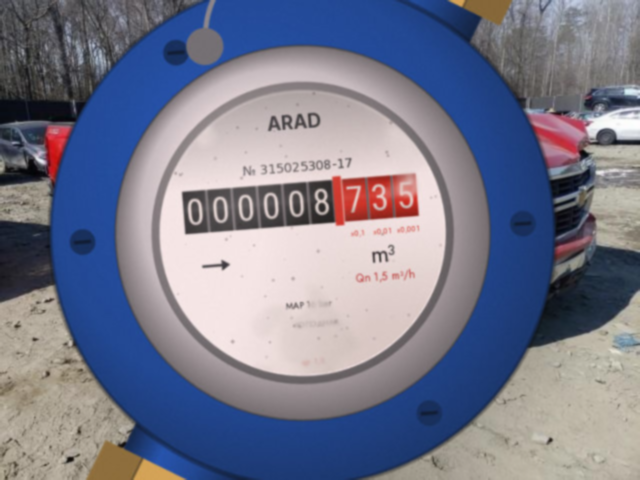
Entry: 8.735 m³
